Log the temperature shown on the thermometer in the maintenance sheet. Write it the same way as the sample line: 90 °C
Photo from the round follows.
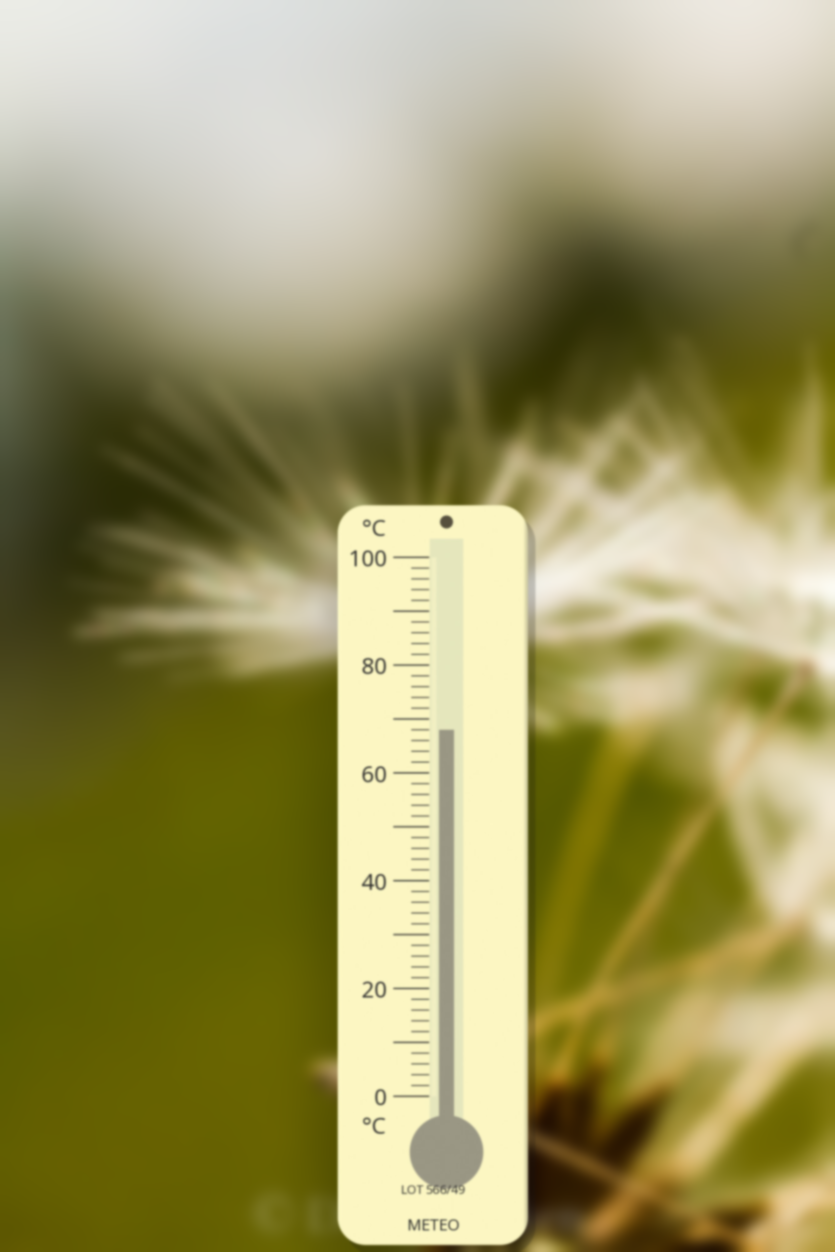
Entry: 68 °C
